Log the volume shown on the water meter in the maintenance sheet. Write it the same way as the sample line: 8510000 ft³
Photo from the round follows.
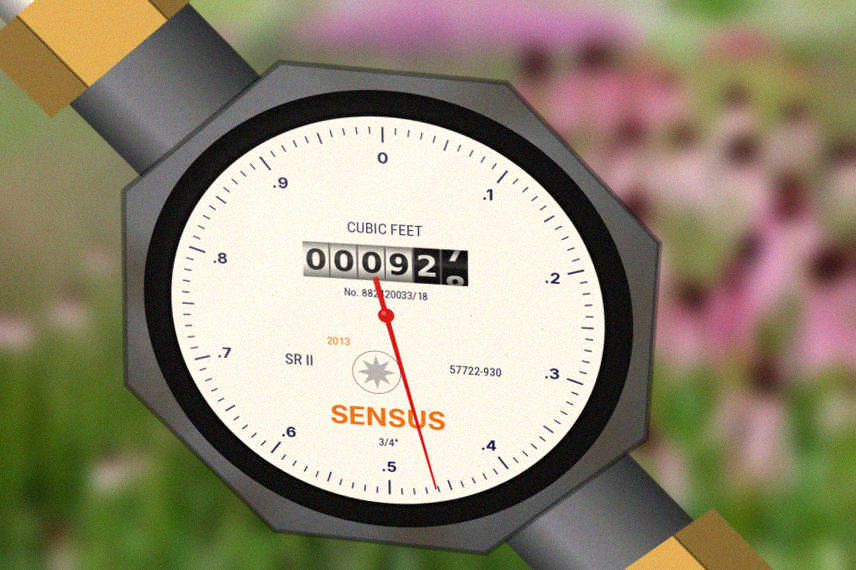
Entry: 927.46 ft³
